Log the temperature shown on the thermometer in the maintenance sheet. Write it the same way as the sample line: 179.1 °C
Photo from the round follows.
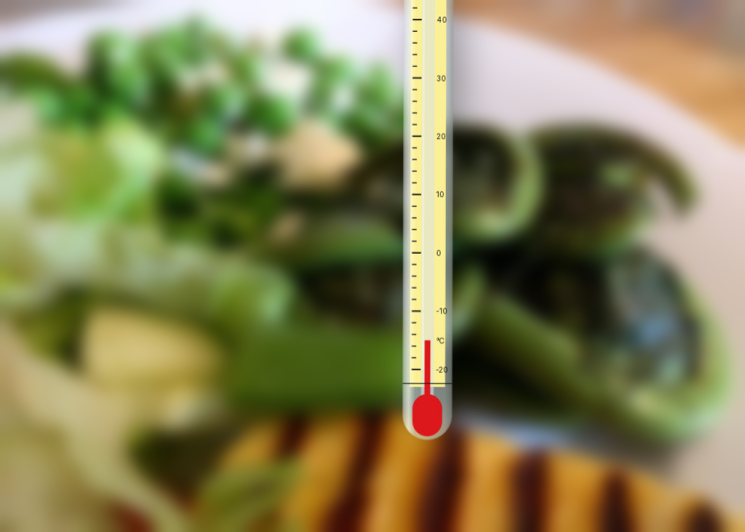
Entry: -15 °C
